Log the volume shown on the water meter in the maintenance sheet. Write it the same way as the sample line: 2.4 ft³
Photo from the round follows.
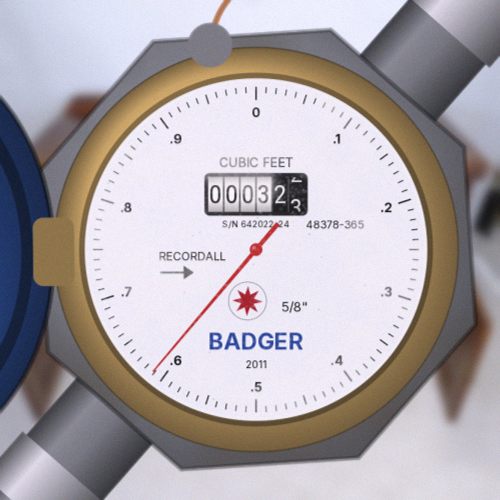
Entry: 322.61 ft³
